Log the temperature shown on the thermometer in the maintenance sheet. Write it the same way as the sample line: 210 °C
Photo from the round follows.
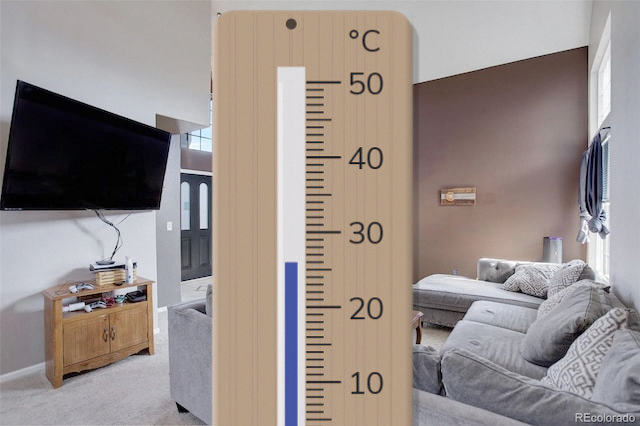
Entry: 26 °C
